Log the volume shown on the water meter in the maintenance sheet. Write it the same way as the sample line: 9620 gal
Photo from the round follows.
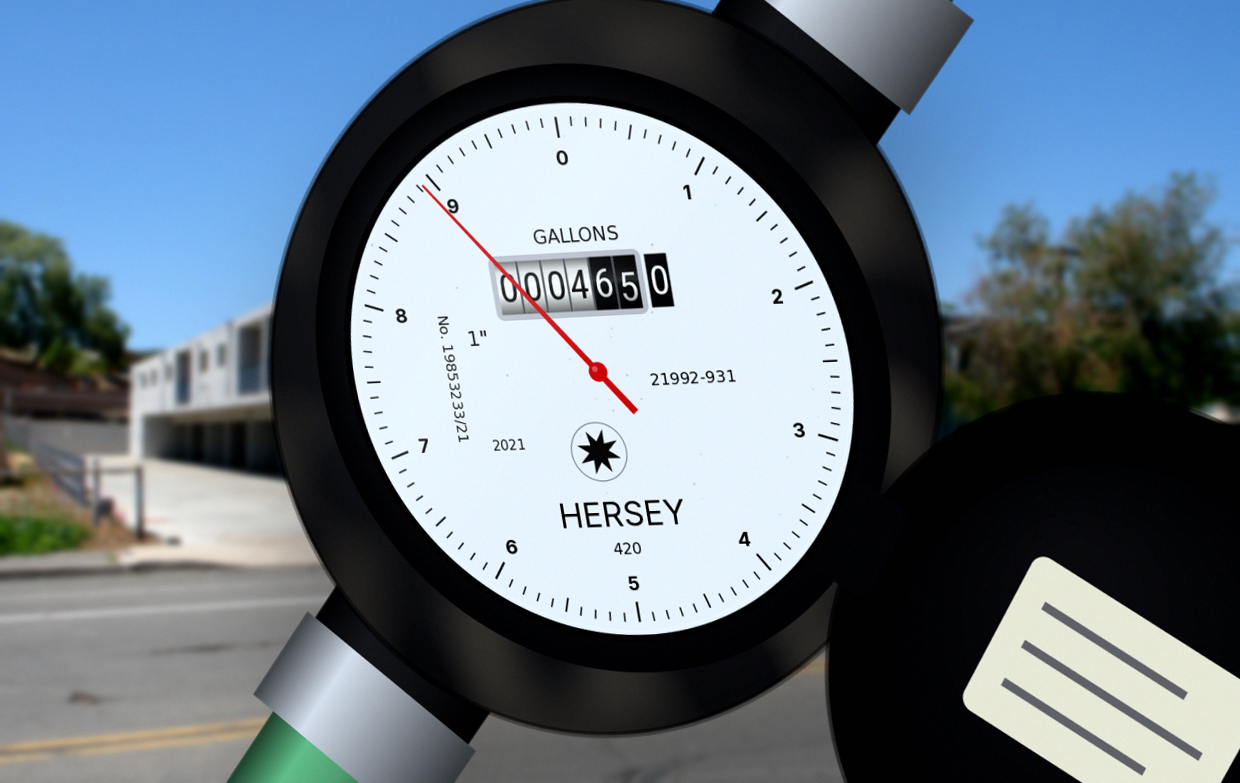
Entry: 4648.9 gal
